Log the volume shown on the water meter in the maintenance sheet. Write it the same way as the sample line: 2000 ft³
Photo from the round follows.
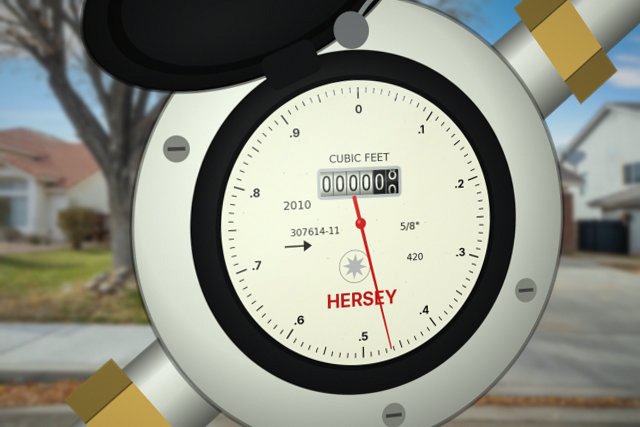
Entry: 8.46 ft³
